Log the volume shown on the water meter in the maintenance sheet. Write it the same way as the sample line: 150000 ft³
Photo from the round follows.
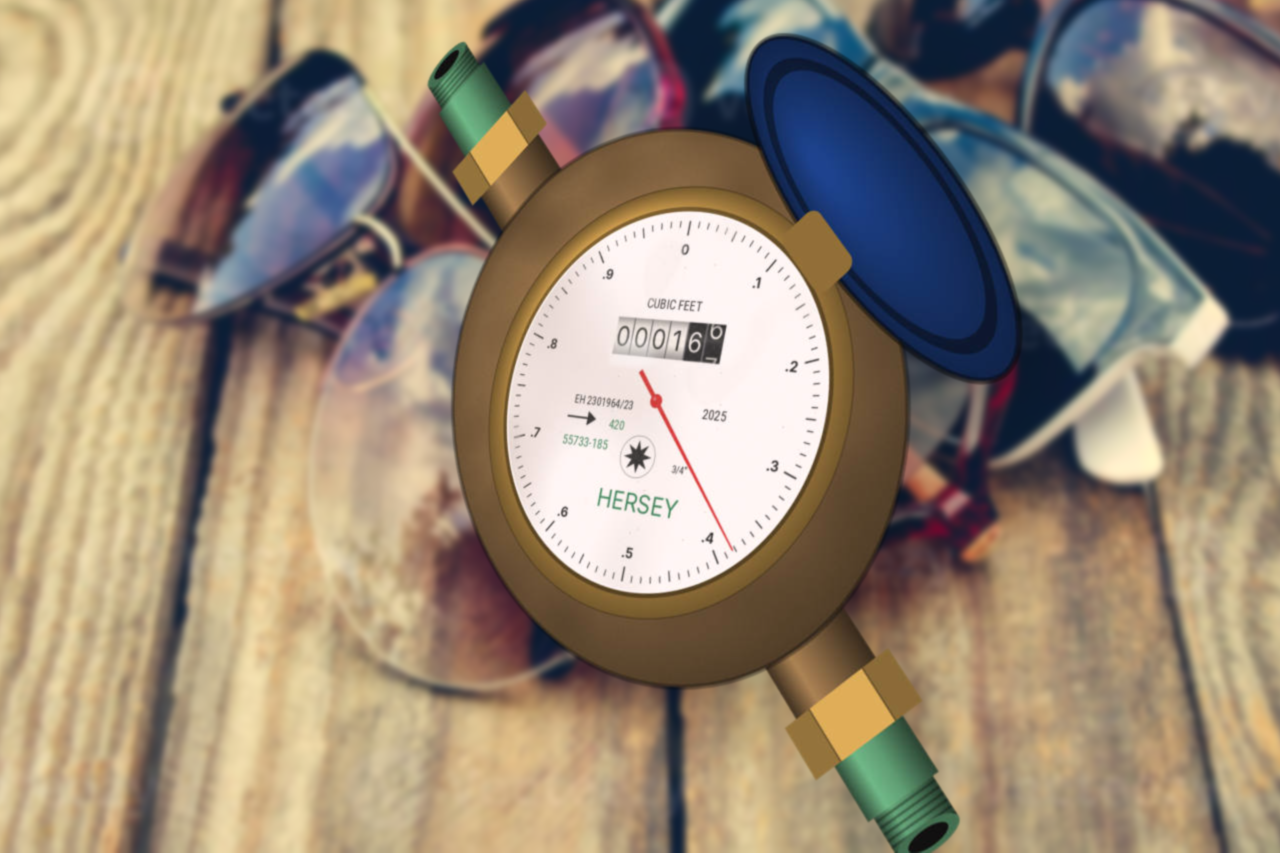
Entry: 166.38 ft³
